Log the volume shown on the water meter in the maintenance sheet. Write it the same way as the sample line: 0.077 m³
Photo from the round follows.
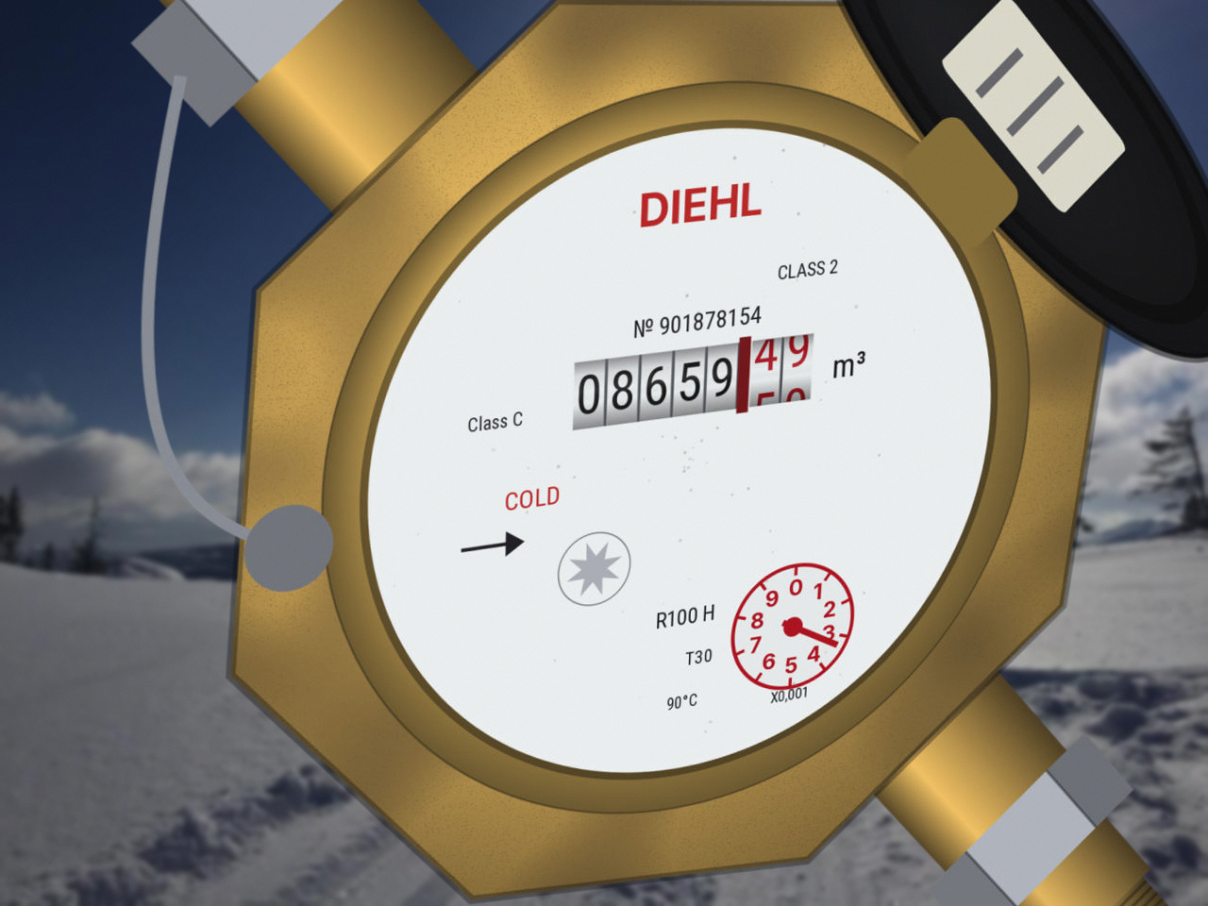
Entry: 8659.493 m³
